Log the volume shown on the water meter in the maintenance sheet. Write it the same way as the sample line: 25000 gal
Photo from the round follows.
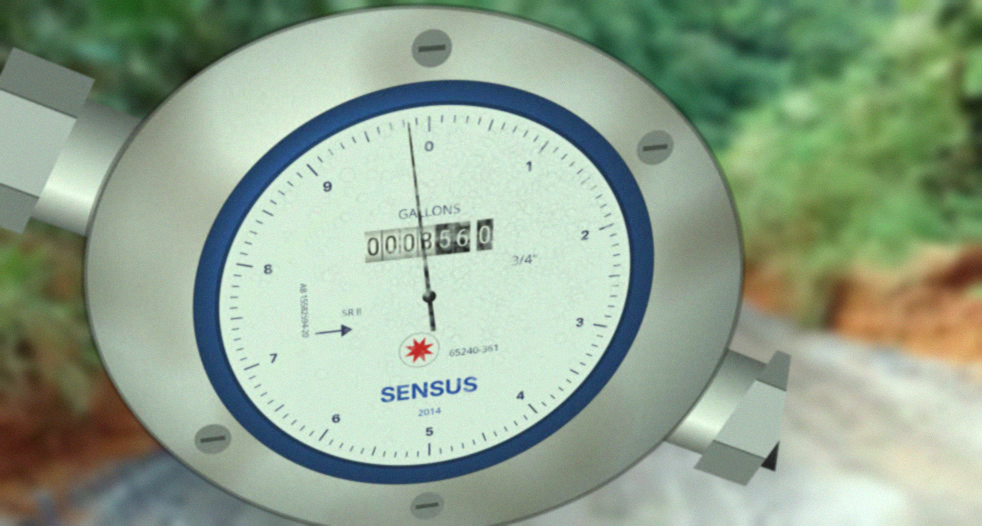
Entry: 3559.8 gal
